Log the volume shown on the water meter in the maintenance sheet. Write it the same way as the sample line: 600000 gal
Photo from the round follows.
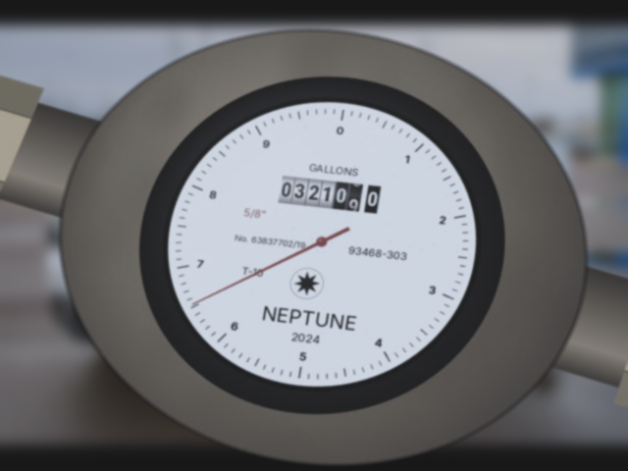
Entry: 321086.5 gal
